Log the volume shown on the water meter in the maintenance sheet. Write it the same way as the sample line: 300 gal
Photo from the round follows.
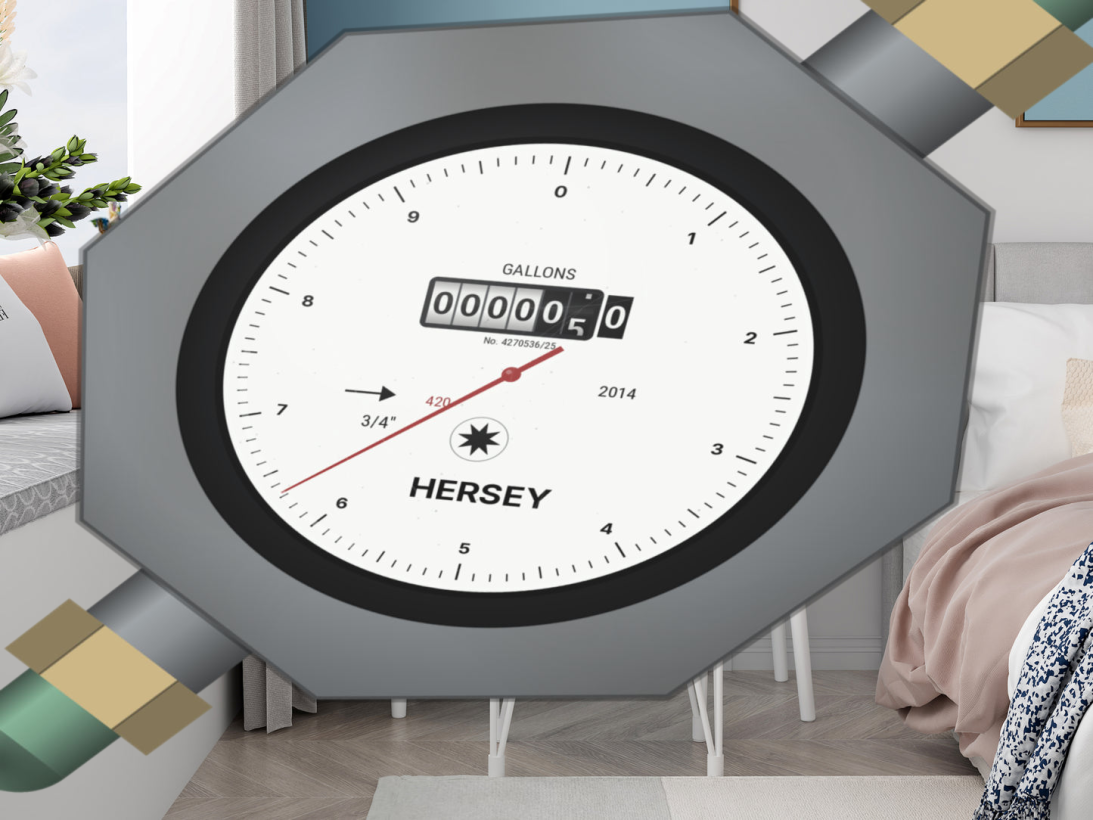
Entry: 46.3 gal
